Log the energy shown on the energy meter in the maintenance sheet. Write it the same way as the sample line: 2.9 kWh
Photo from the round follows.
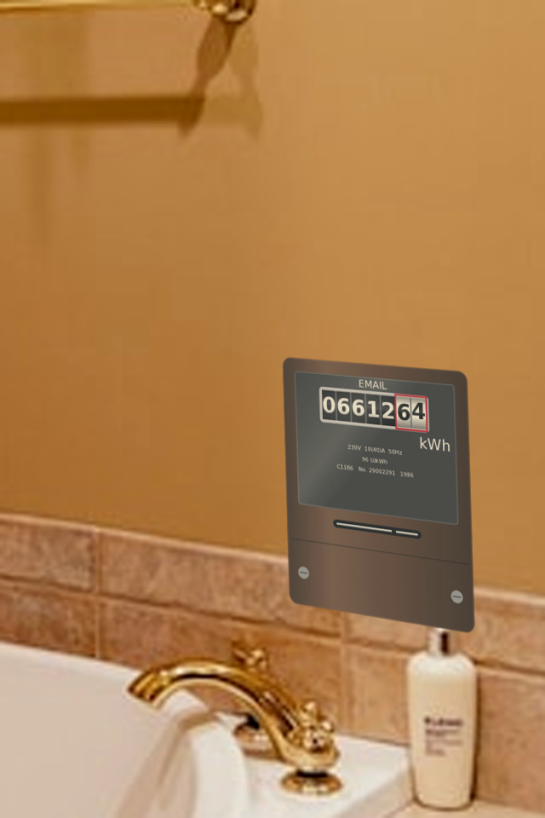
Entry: 6612.64 kWh
